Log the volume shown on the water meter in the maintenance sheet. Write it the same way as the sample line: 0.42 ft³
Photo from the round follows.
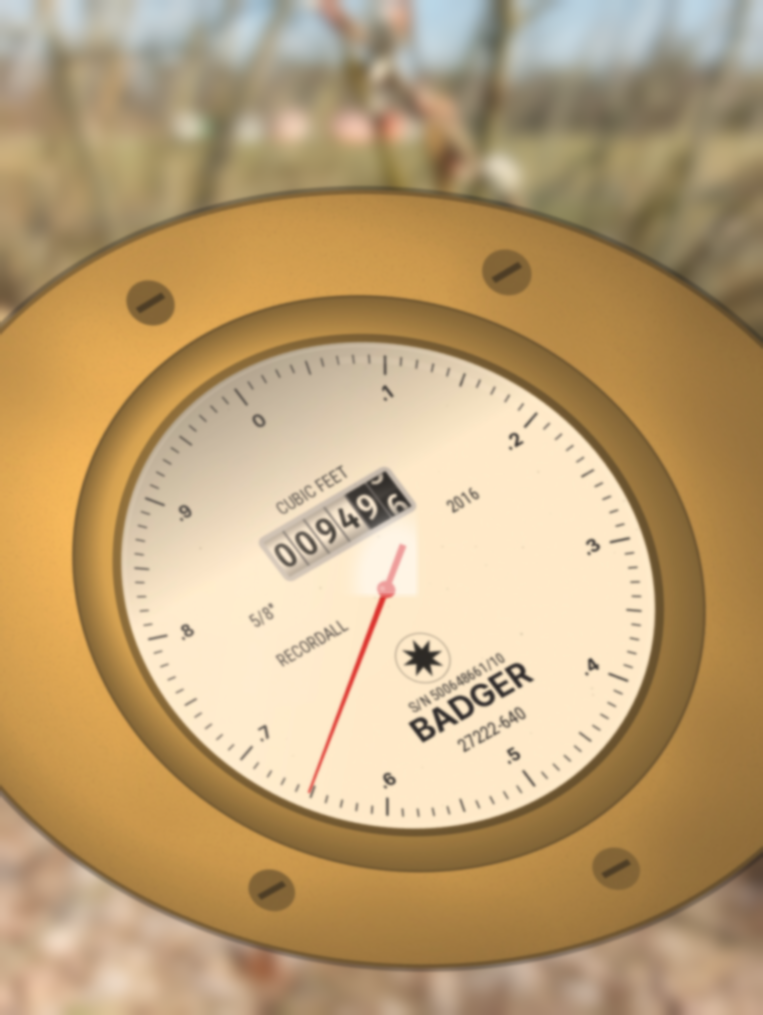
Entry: 9495.65 ft³
